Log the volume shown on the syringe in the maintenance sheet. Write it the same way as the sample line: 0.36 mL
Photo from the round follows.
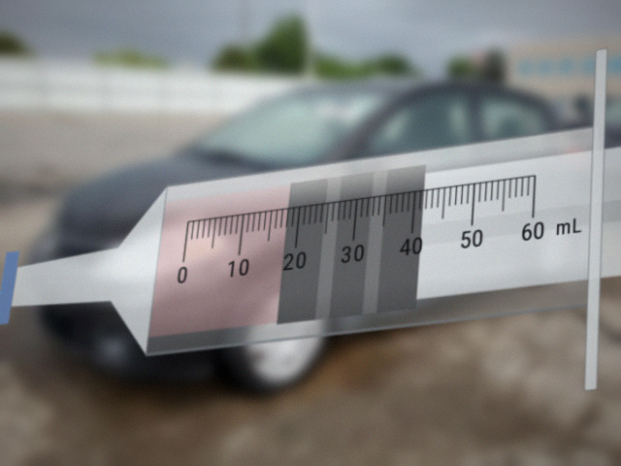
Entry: 18 mL
